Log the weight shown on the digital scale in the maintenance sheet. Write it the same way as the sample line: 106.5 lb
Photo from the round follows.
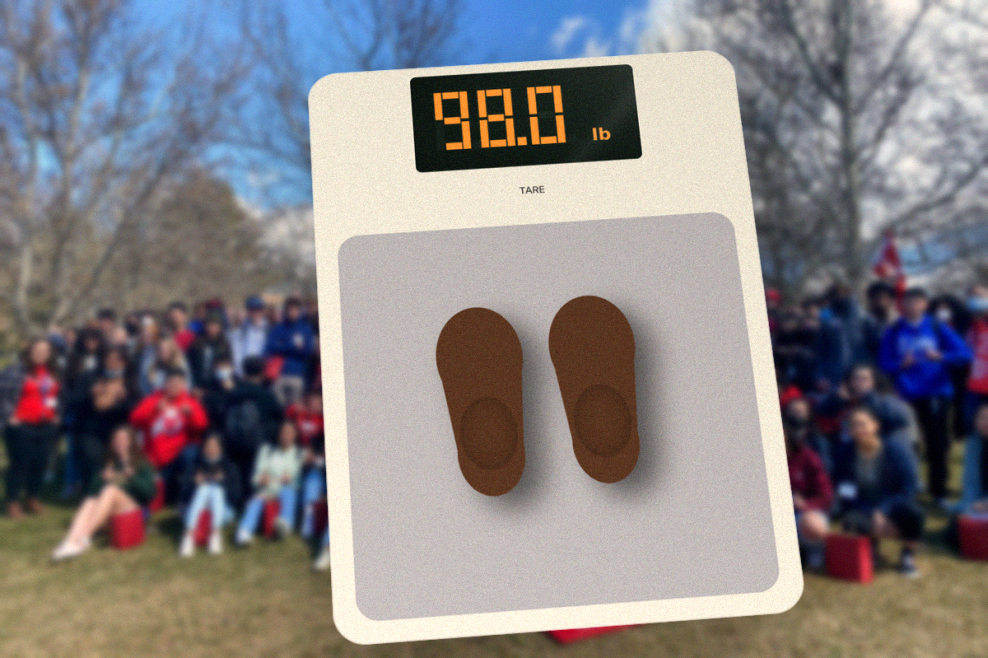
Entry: 98.0 lb
